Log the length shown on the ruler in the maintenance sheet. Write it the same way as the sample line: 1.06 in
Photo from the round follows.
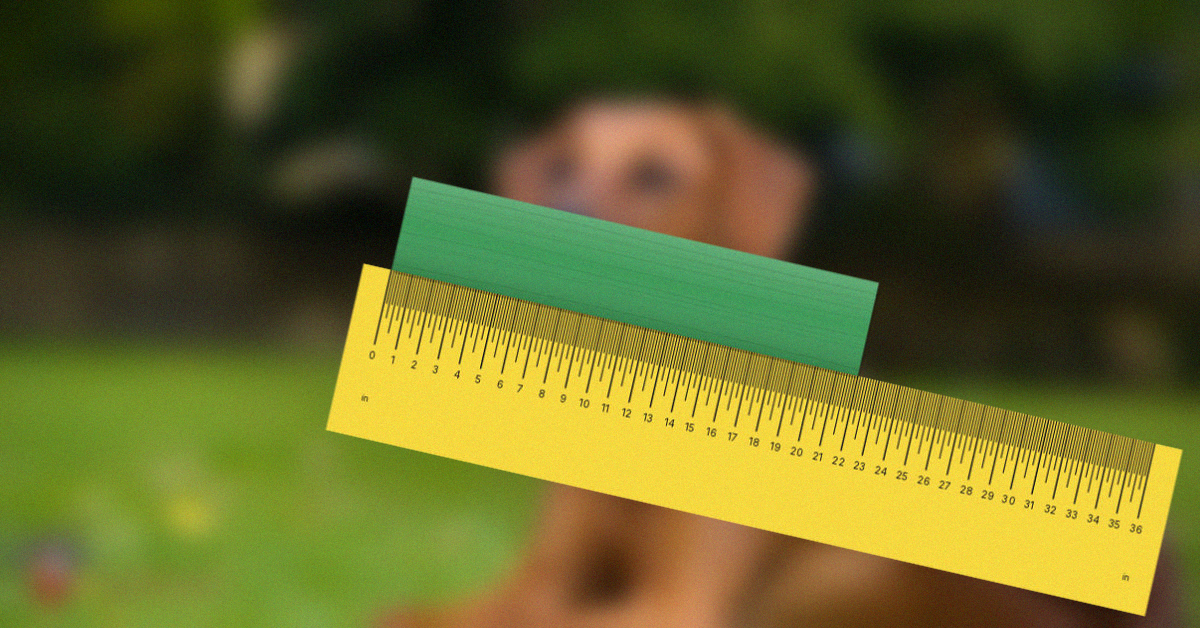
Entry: 22 in
